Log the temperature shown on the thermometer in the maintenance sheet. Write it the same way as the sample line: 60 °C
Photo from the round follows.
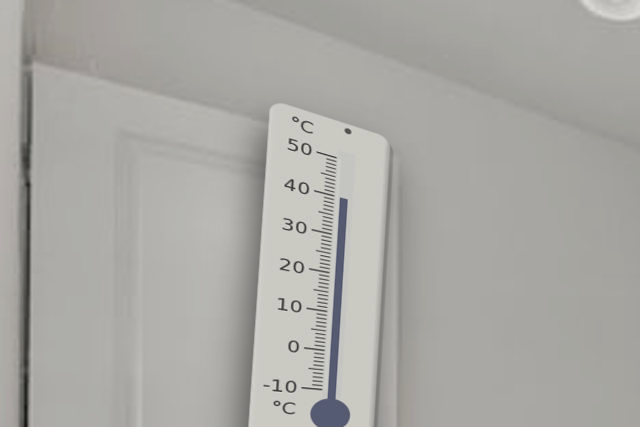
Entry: 40 °C
